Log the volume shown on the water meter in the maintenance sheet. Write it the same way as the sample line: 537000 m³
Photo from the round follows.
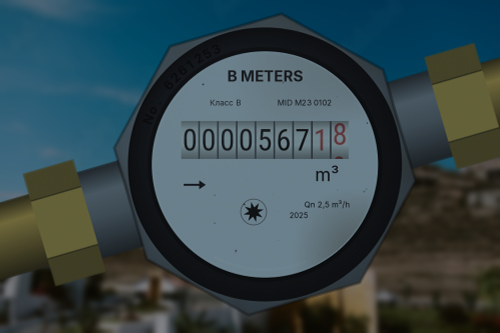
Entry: 567.18 m³
